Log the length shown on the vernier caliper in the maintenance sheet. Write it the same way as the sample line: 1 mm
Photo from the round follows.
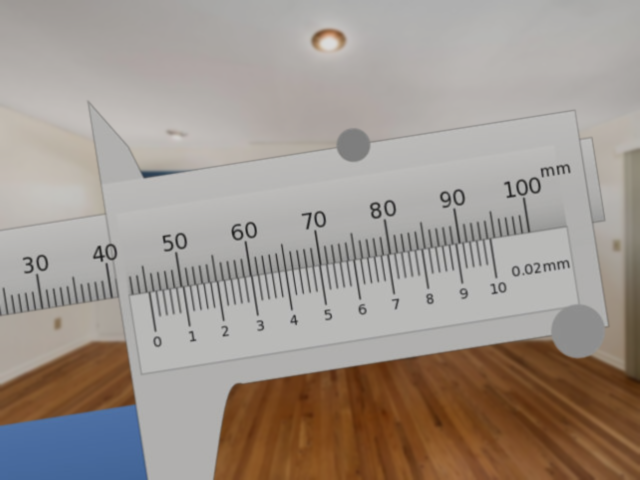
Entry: 45.4 mm
